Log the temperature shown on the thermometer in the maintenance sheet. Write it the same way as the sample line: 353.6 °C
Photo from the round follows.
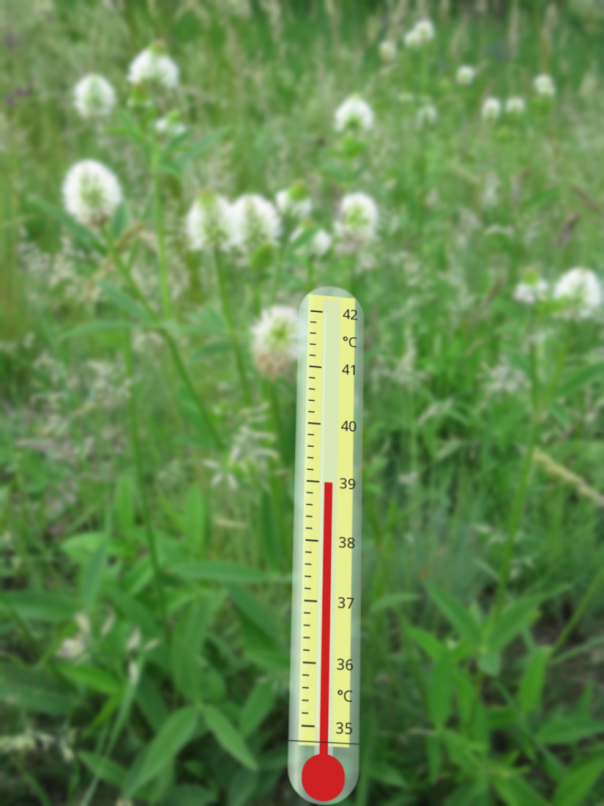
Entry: 39 °C
